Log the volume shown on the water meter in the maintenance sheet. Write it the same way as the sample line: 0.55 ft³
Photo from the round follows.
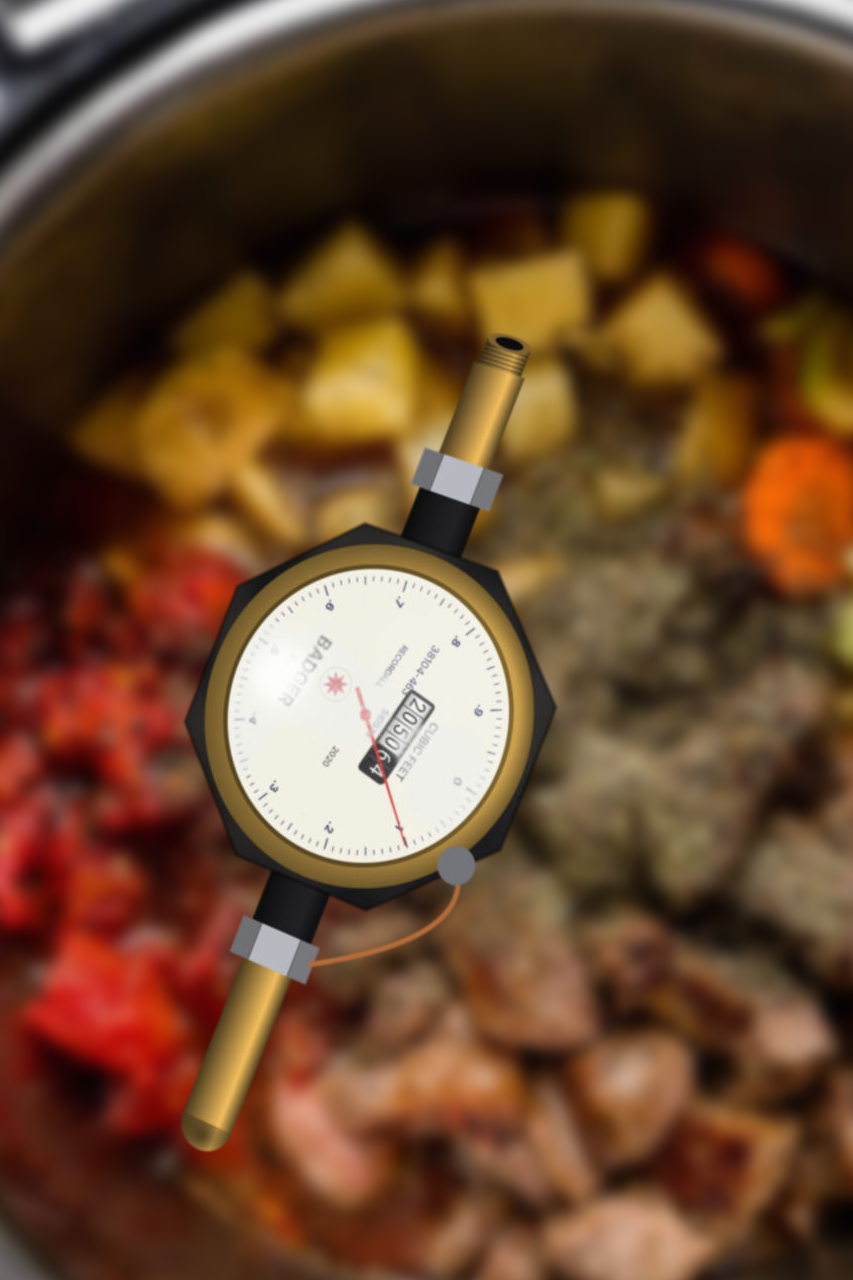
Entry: 205064.10 ft³
